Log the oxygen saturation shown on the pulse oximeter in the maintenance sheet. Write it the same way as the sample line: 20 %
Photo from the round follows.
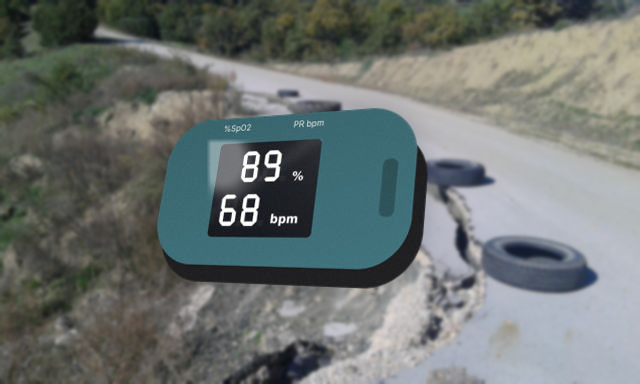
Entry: 89 %
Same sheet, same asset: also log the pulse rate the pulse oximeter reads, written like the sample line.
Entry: 68 bpm
